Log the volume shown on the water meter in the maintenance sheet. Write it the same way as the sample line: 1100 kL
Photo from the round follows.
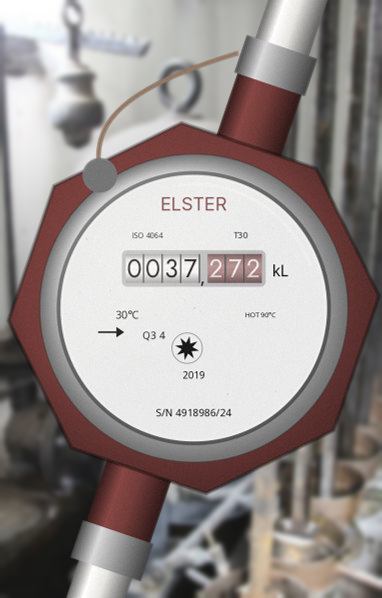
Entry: 37.272 kL
